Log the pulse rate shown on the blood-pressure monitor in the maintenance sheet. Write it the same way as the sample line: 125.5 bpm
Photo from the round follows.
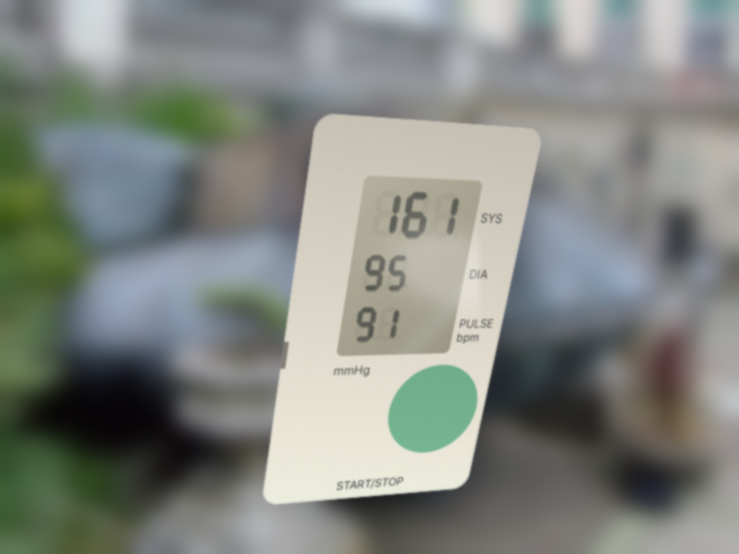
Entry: 91 bpm
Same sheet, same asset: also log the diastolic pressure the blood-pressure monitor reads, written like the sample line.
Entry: 95 mmHg
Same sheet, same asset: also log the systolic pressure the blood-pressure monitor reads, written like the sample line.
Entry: 161 mmHg
